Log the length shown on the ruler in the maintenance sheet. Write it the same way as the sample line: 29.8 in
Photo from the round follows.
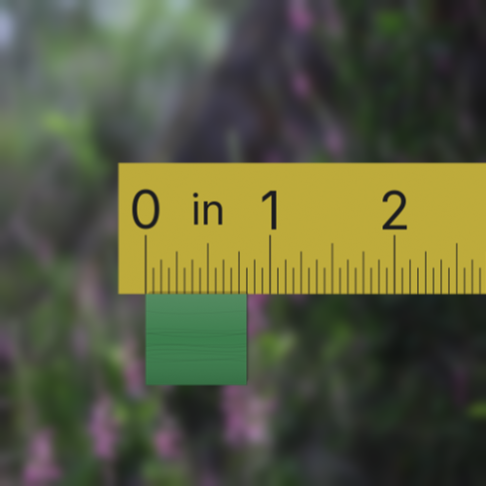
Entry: 0.8125 in
